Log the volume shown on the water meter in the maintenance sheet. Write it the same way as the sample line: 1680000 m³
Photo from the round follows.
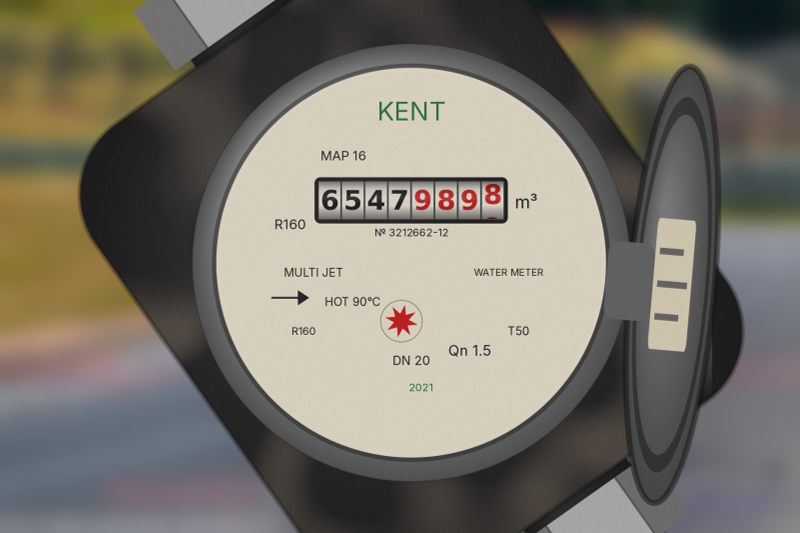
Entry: 6547.9898 m³
